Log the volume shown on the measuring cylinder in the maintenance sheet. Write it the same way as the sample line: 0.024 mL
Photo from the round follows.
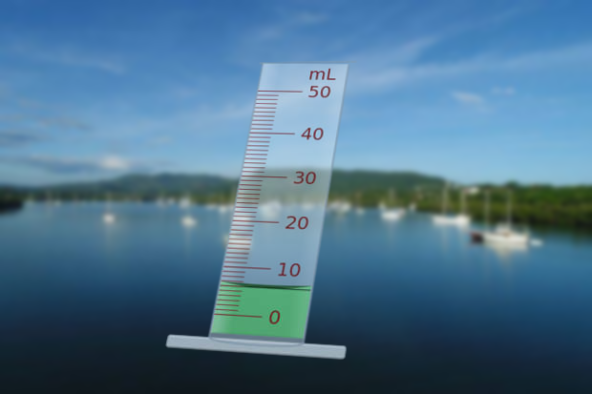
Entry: 6 mL
